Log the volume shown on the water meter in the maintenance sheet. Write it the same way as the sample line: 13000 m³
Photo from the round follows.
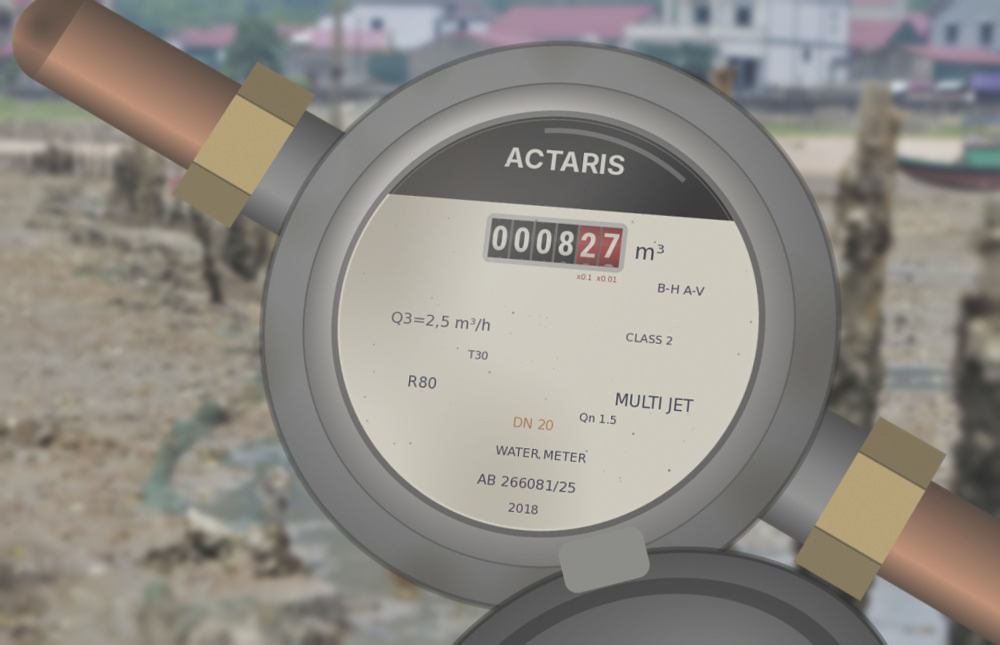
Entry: 8.27 m³
